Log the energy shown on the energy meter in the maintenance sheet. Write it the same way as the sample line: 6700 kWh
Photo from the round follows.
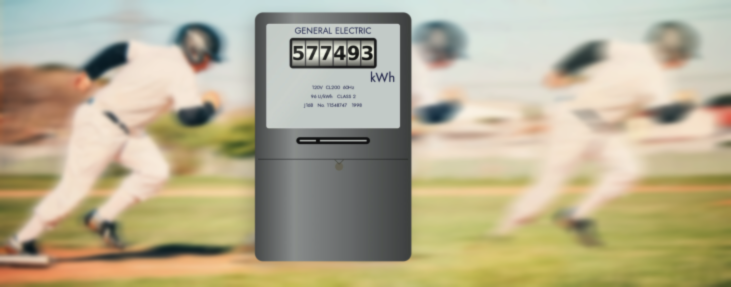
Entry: 577493 kWh
